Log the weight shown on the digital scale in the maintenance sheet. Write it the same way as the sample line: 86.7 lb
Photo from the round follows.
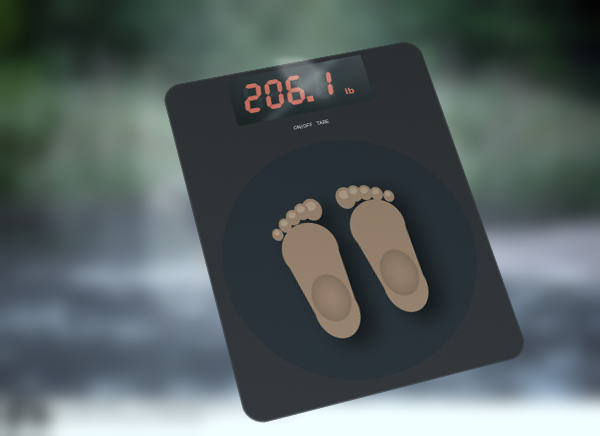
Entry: 206.1 lb
